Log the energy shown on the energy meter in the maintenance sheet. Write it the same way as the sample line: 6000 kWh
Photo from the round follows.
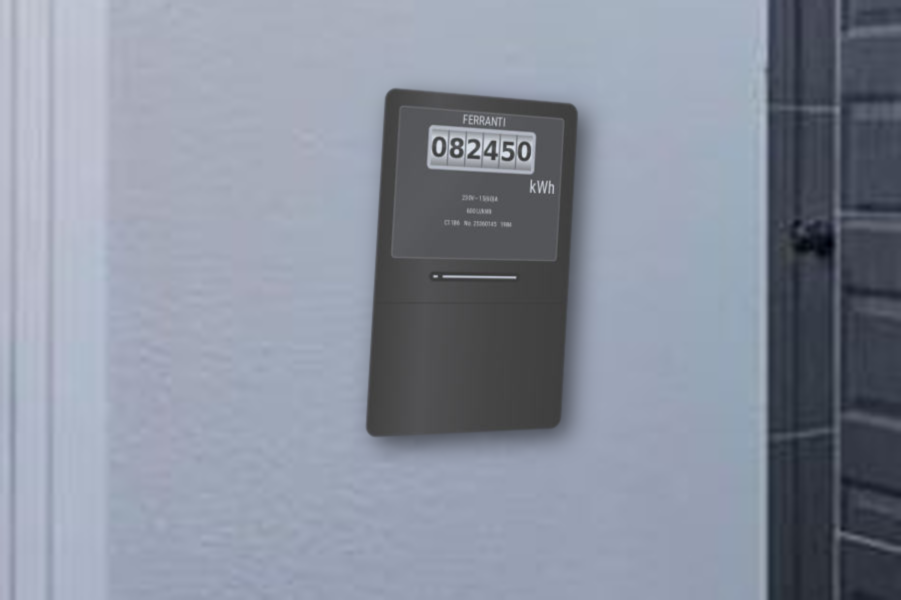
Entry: 82450 kWh
